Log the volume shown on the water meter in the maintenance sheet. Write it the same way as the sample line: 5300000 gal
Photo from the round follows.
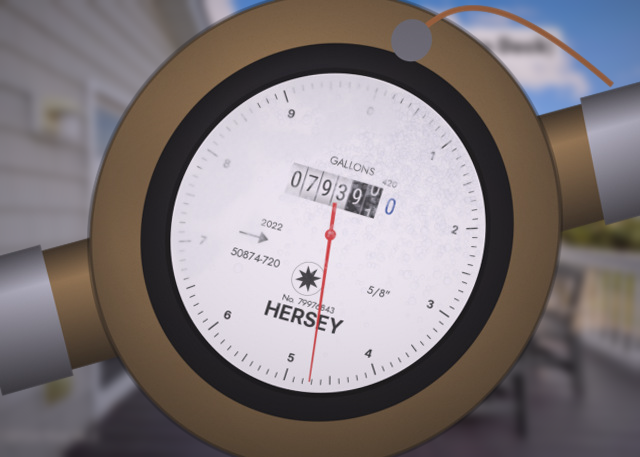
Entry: 793904.7 gal
